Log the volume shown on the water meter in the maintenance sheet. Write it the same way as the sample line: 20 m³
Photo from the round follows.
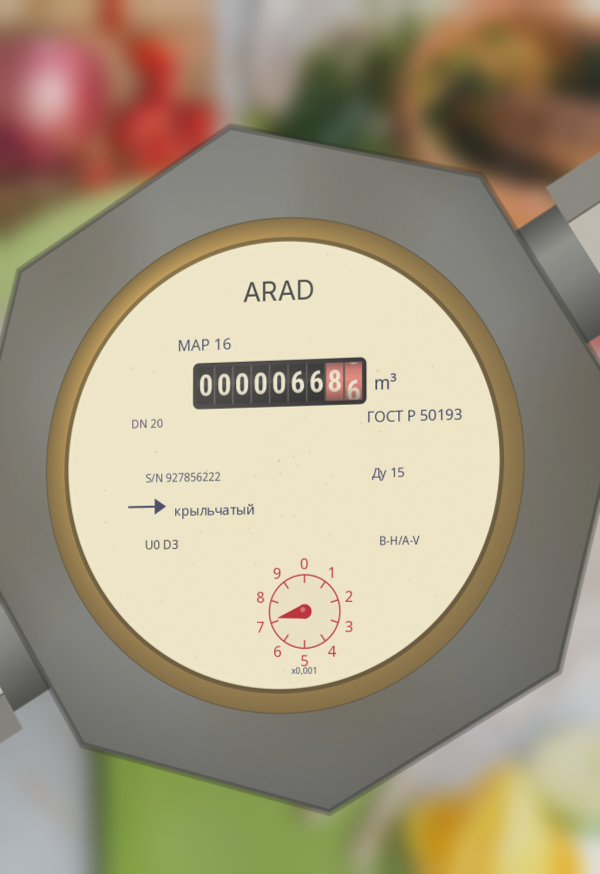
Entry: 66.857 m³
